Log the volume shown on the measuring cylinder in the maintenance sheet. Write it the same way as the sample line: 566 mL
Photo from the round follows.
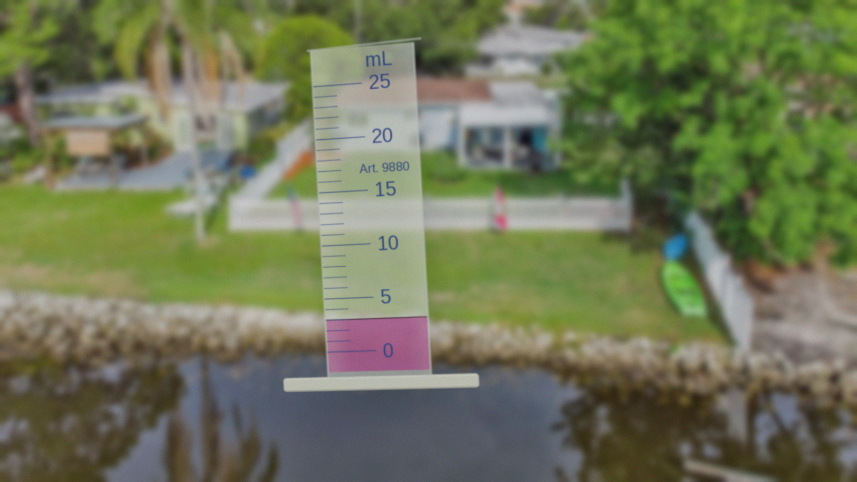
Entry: 3 mL
